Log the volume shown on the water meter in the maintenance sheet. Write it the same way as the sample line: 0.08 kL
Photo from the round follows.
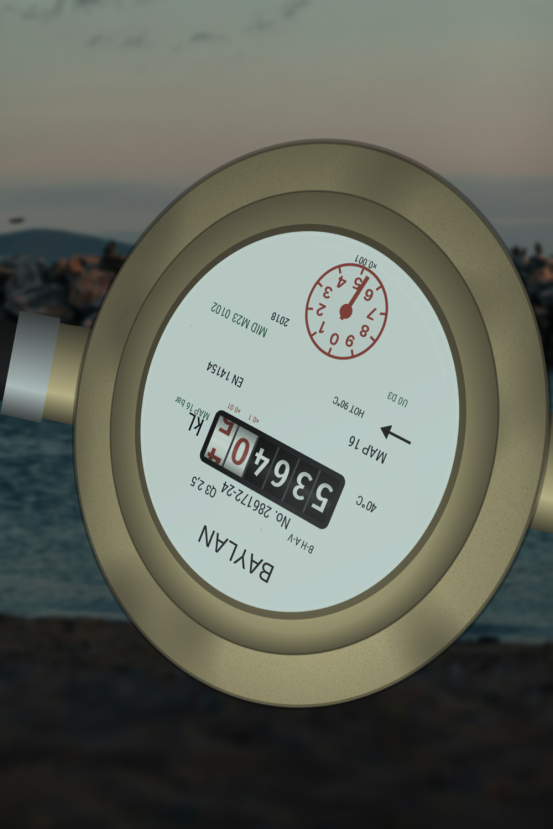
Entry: 5364.045 kL
